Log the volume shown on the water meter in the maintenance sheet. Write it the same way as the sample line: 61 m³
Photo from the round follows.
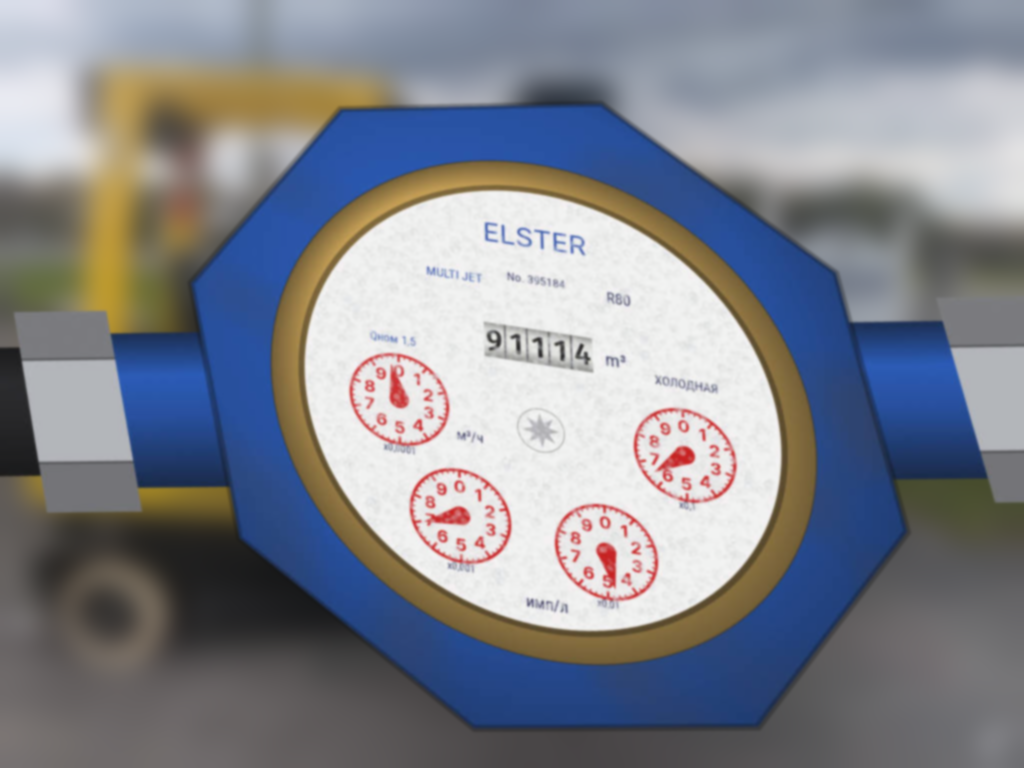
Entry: 91114.6469 m³
